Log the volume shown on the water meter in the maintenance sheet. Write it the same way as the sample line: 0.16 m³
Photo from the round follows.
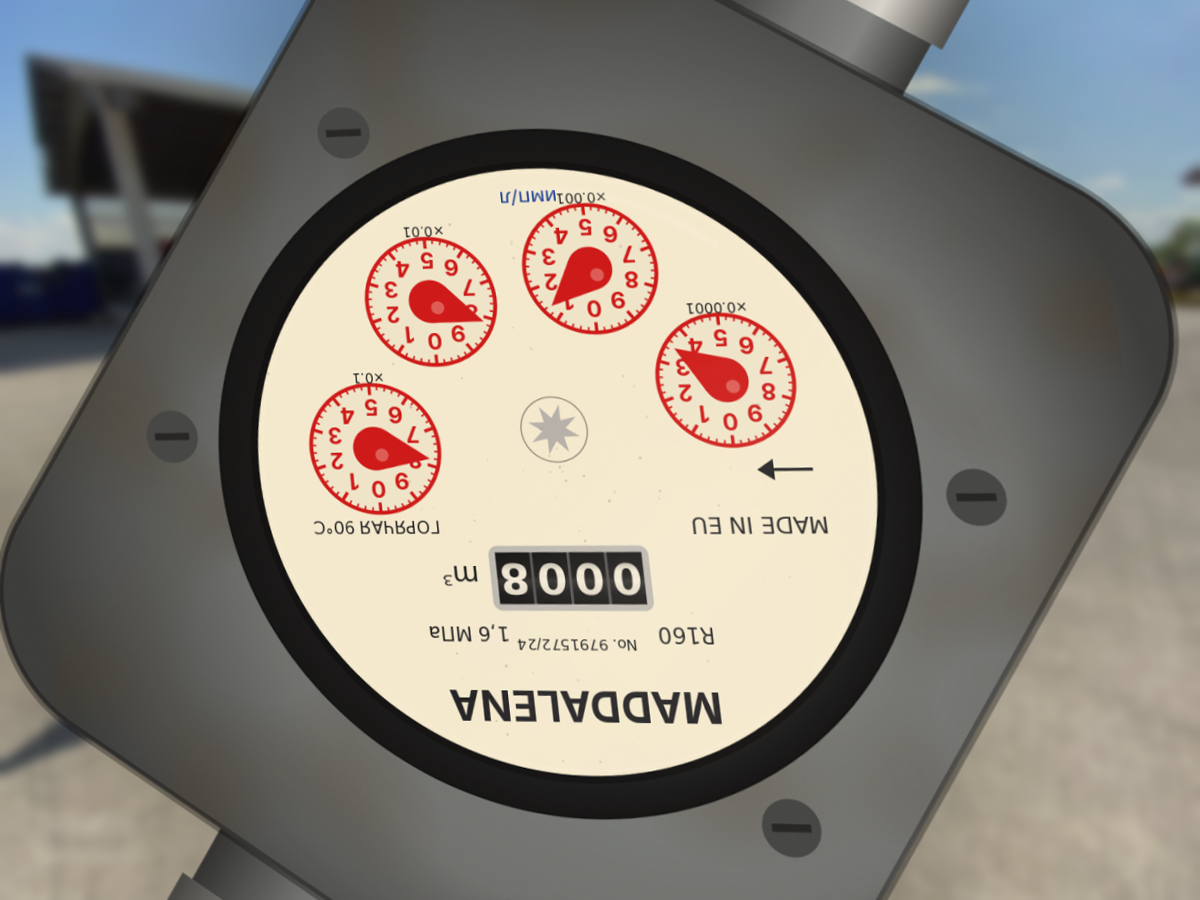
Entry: 8.7813 m³
